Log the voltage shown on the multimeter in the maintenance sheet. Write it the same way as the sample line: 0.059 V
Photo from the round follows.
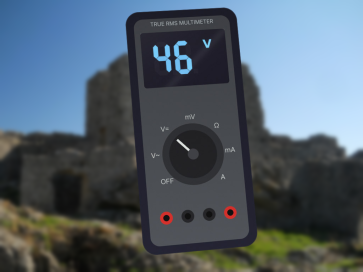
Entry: 46 V
